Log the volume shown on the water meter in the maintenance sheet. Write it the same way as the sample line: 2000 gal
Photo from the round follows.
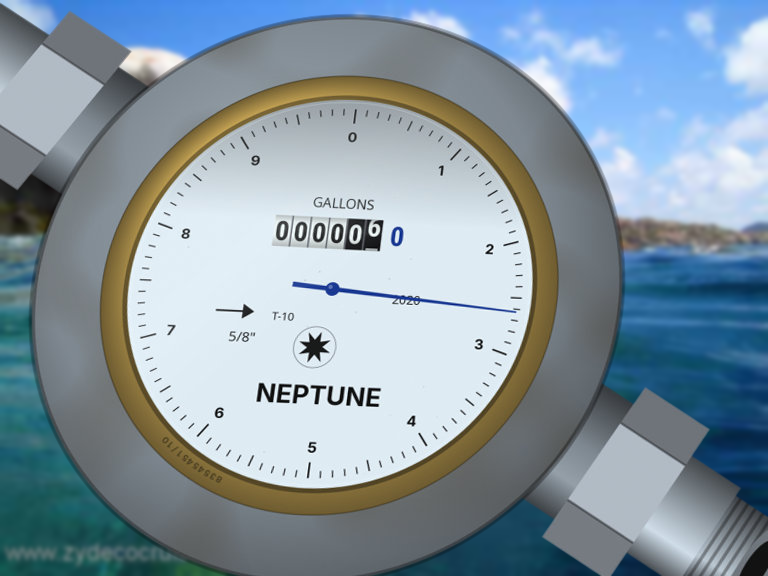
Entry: 62.6 gal
